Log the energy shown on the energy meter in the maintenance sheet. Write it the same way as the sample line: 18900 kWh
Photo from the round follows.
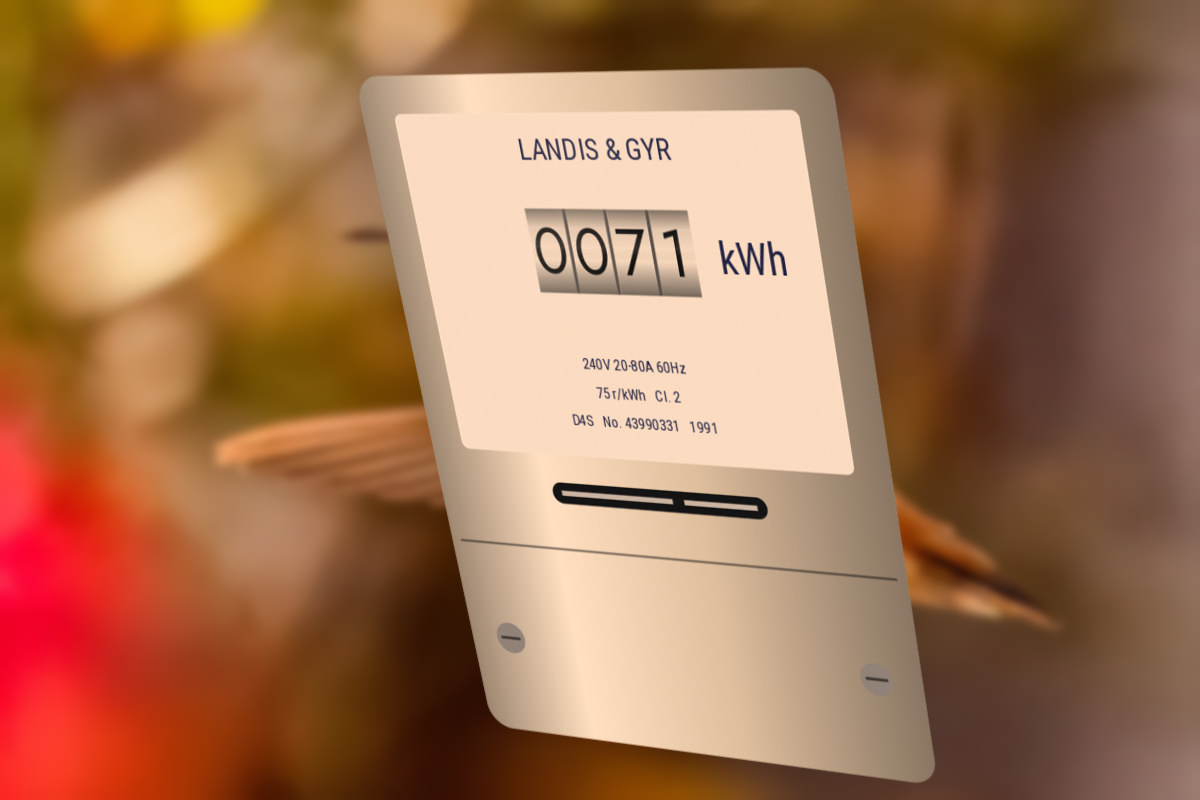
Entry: 71 kWh
